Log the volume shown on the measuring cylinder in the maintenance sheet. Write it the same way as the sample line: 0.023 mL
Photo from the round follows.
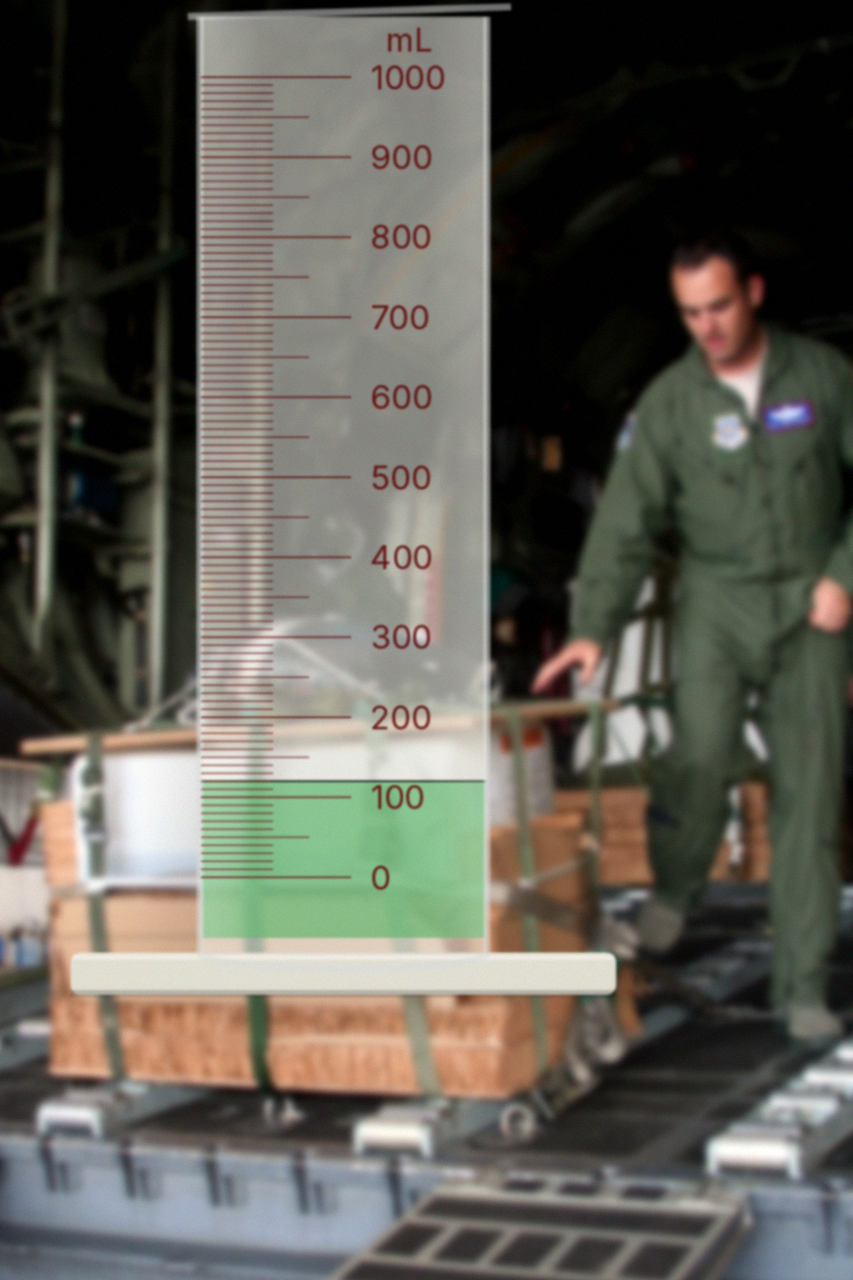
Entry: 120 mL
